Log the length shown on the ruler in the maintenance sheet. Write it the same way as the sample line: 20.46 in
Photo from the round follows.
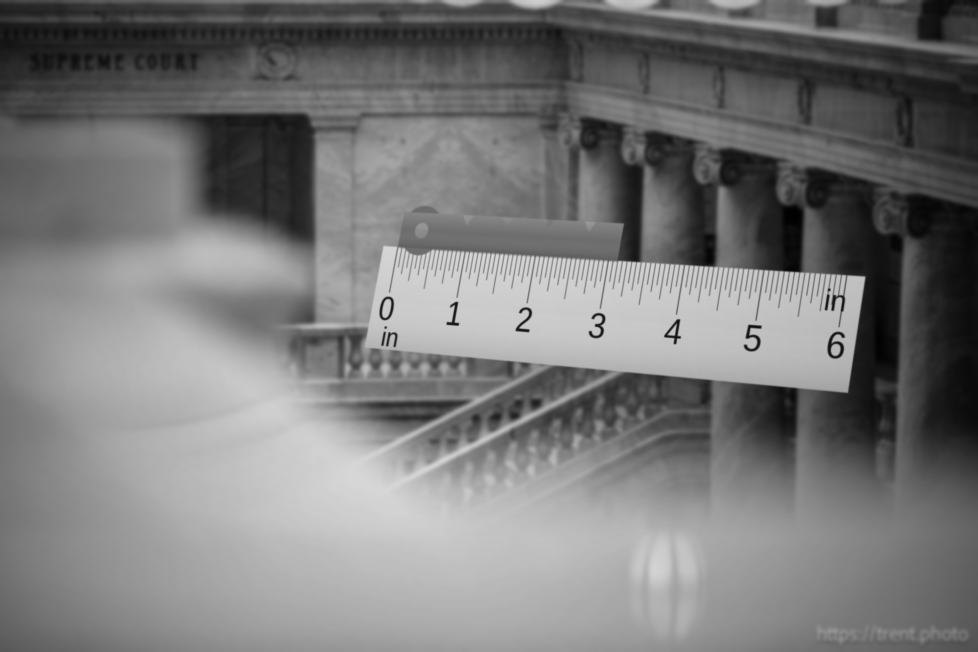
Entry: 3.125 in
